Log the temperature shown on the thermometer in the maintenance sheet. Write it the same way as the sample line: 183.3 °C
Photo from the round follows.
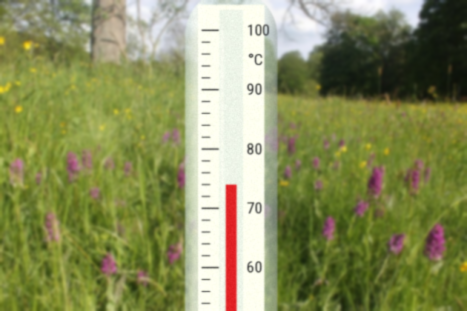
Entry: 74 °C
